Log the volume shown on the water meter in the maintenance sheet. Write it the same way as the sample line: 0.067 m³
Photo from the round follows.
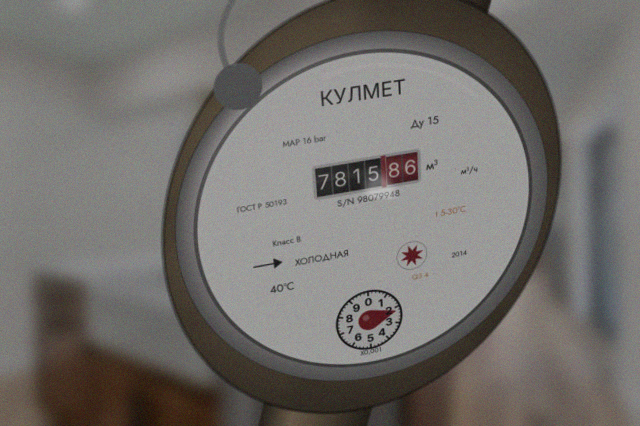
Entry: 7815.862 m³
